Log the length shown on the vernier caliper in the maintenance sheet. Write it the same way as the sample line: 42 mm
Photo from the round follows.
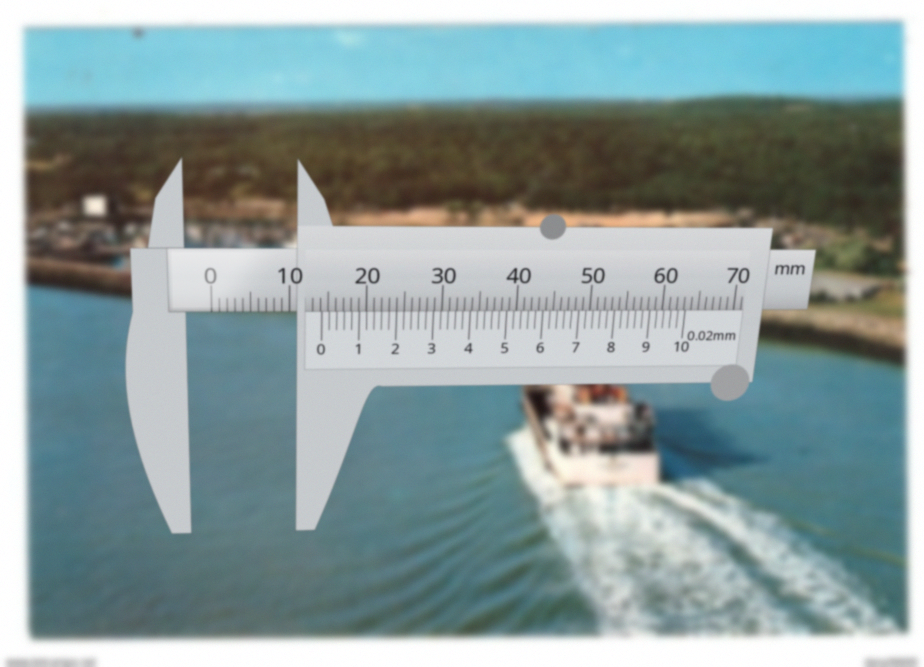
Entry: 14.2 mm
